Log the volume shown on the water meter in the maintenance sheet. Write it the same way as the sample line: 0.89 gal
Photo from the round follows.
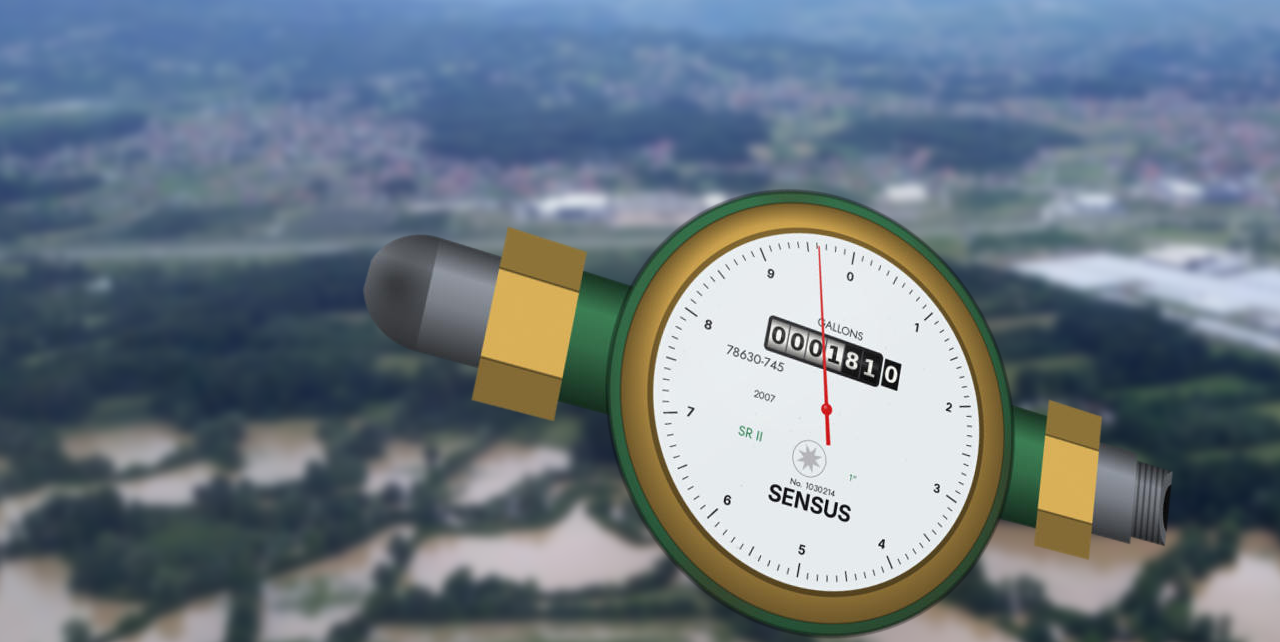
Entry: 1809.6 gal
